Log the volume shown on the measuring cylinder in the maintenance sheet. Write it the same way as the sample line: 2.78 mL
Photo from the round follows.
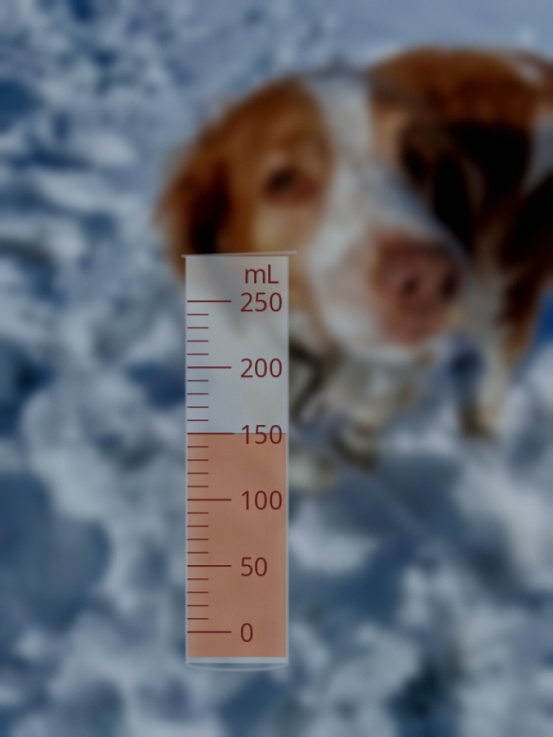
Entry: 150 mL
